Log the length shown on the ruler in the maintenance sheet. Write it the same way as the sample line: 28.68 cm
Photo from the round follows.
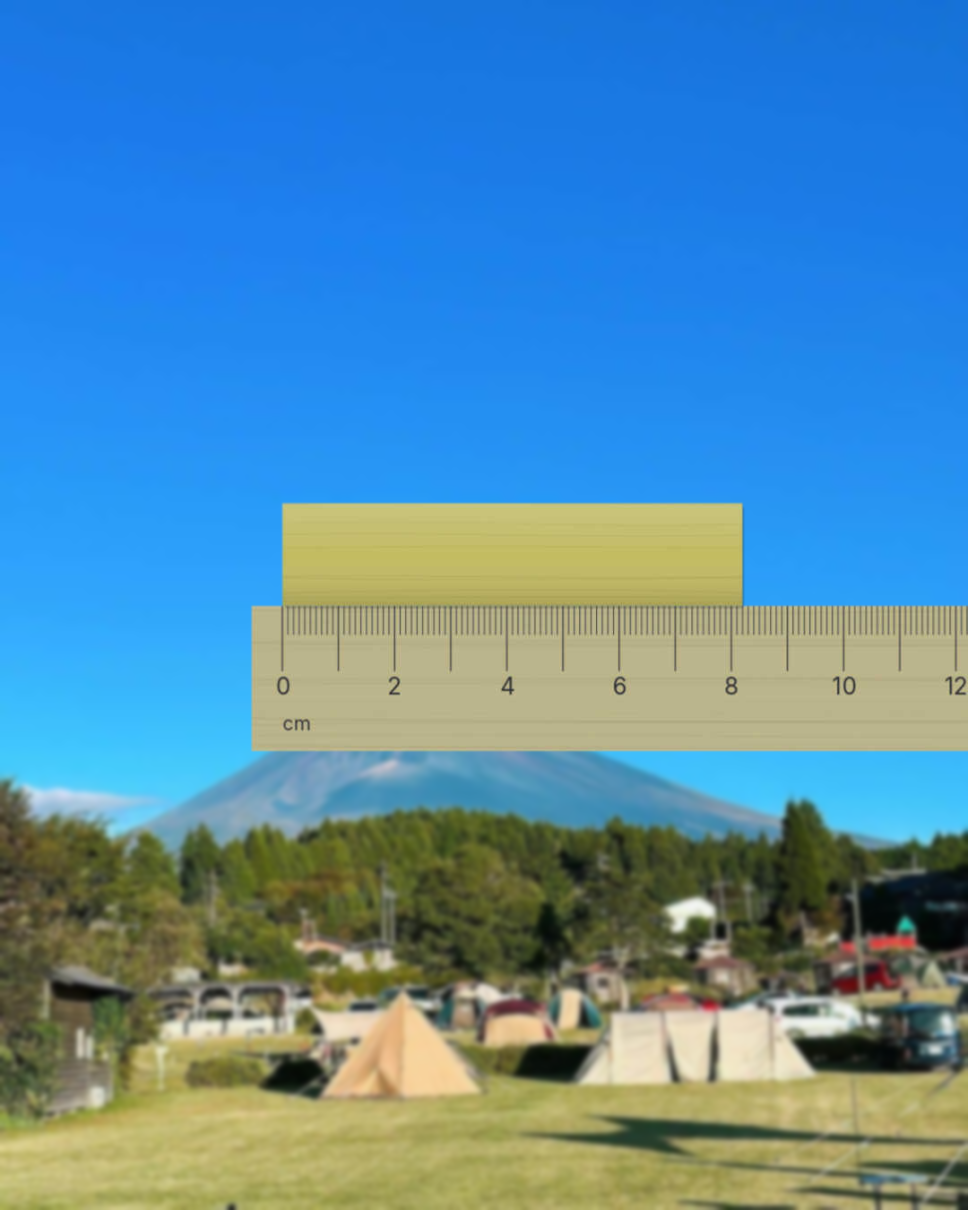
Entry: 8.2 cm
